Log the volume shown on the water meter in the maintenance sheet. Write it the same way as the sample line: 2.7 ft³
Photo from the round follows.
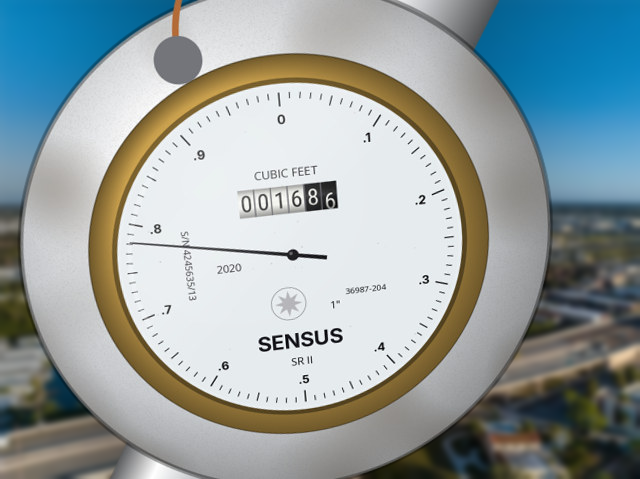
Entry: 1685.78 ft³
